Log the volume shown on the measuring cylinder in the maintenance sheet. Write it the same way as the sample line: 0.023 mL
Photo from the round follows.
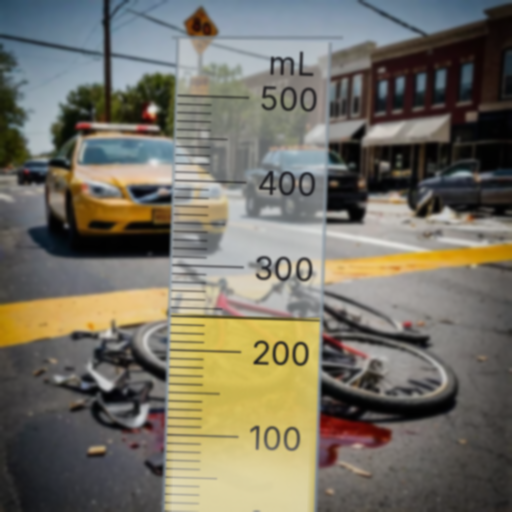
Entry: 240 mL
